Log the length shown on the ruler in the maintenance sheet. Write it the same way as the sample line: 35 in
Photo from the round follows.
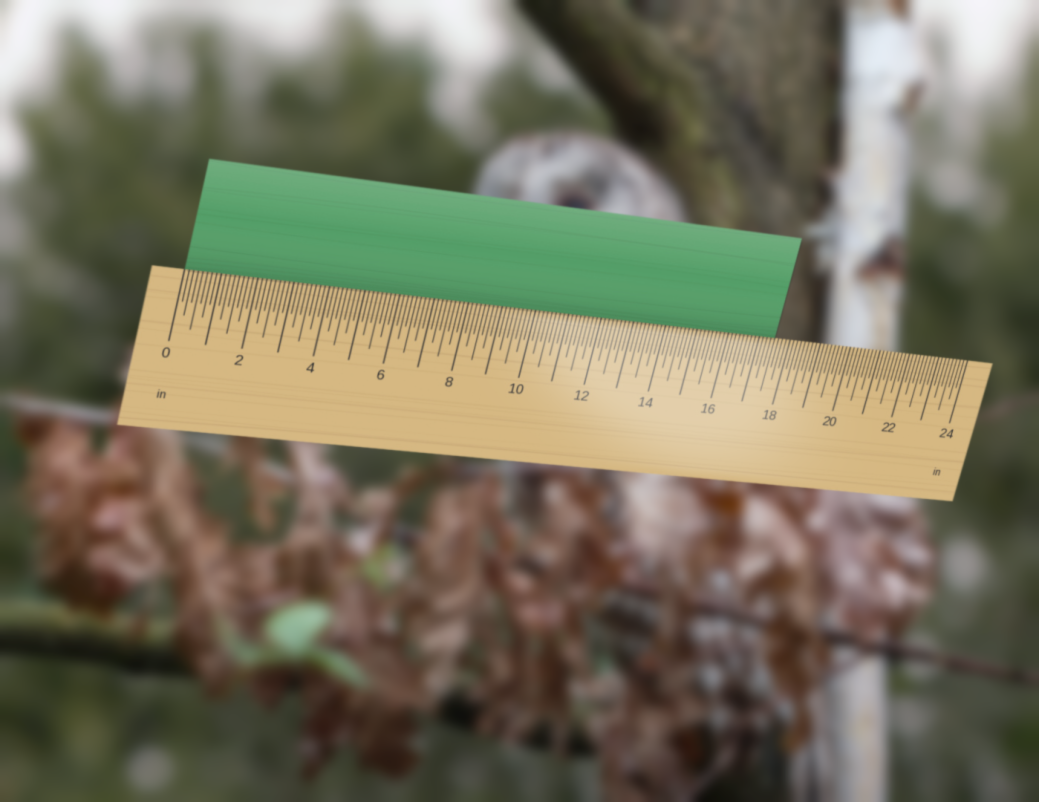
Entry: 17.5 in
